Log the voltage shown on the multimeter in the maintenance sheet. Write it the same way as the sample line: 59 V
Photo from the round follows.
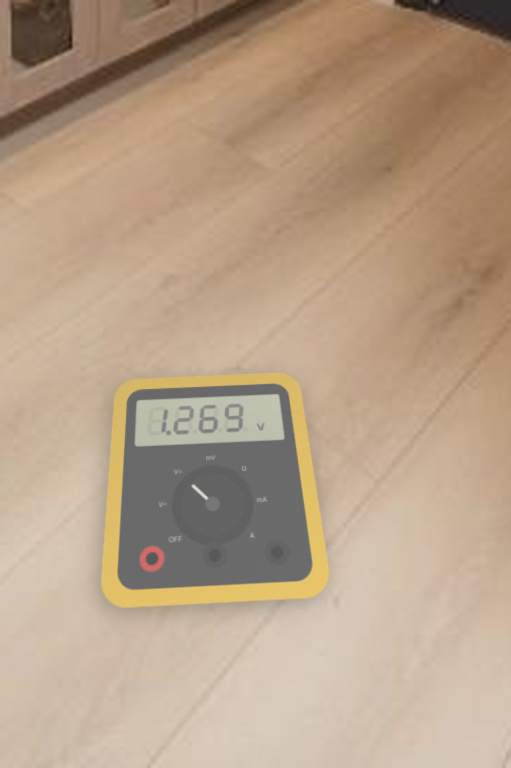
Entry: 1.269 V
